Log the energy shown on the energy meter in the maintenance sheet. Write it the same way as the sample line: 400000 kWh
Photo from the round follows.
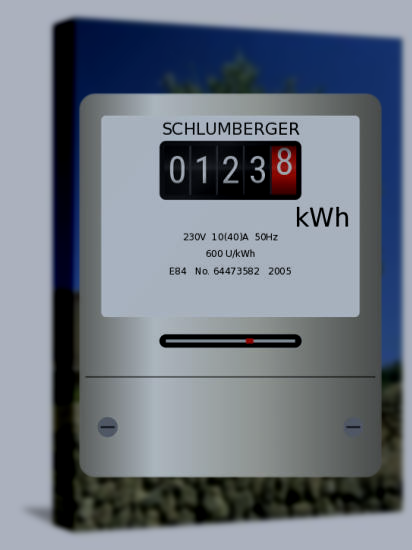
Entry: 123.8 kWh
